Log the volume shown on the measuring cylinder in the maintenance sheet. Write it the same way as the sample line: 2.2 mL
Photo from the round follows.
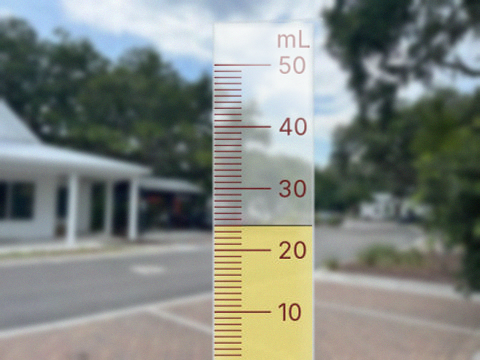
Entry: 24 mL
